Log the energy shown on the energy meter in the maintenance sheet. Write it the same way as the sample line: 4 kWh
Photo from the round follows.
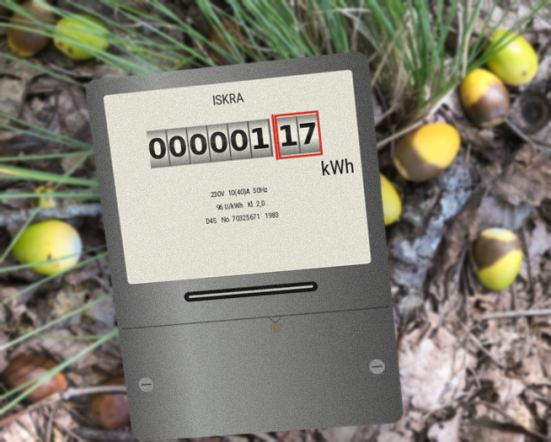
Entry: 1.17 kWh
